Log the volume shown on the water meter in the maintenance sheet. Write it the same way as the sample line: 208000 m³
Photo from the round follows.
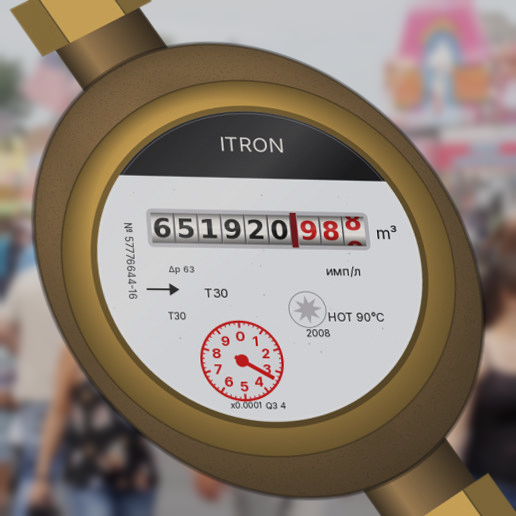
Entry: 651920.9883 m³
